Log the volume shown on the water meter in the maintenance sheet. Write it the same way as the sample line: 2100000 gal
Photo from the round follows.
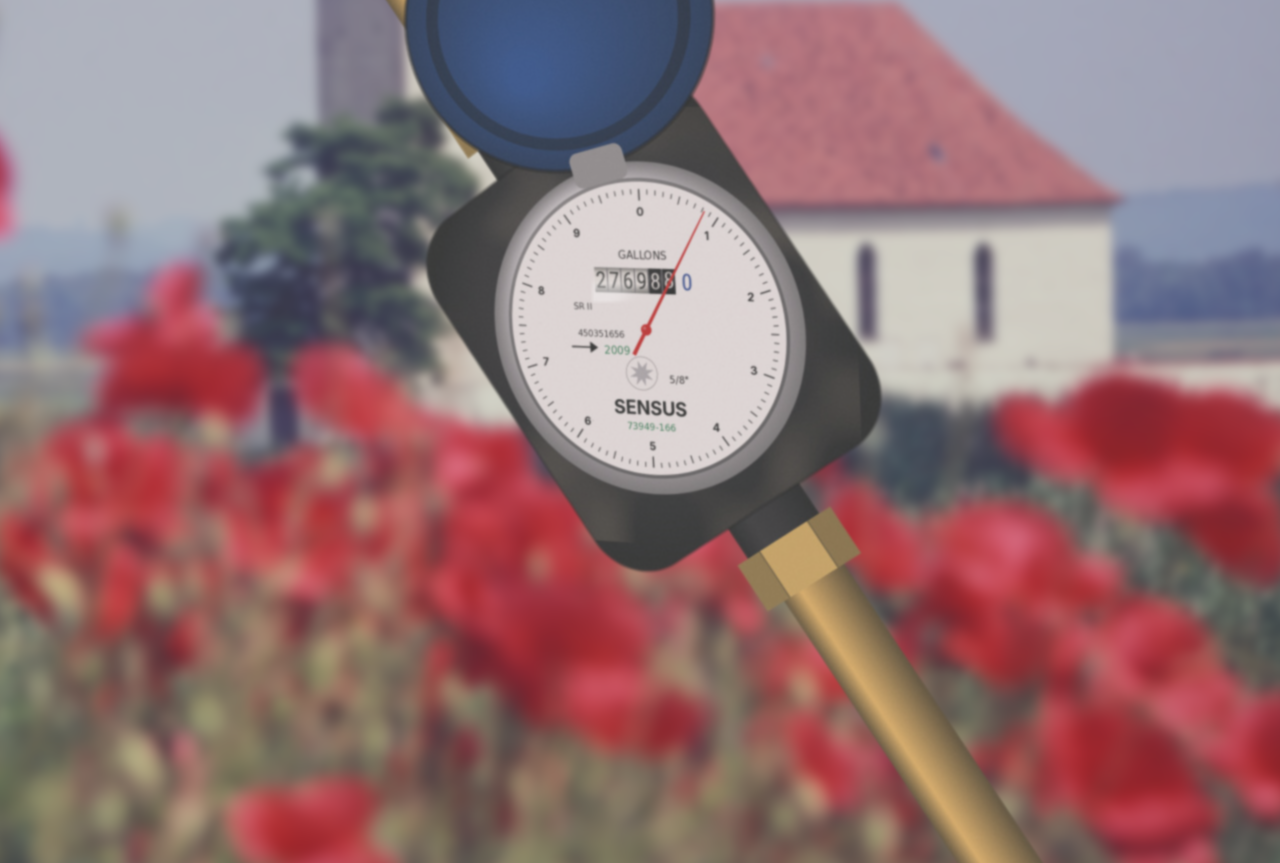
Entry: 2769880.8 gal
